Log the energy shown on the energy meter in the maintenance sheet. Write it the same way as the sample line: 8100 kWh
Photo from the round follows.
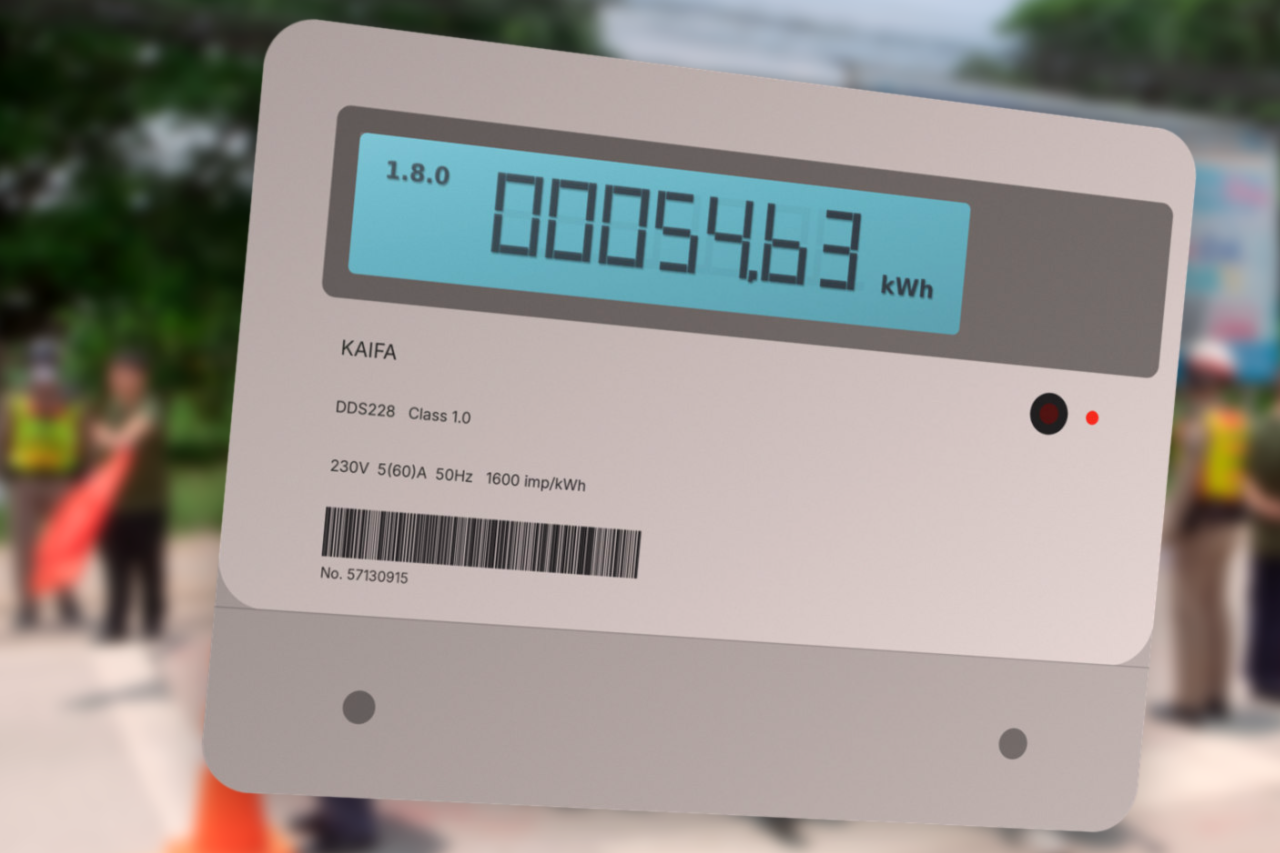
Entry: 54.63 kWh
